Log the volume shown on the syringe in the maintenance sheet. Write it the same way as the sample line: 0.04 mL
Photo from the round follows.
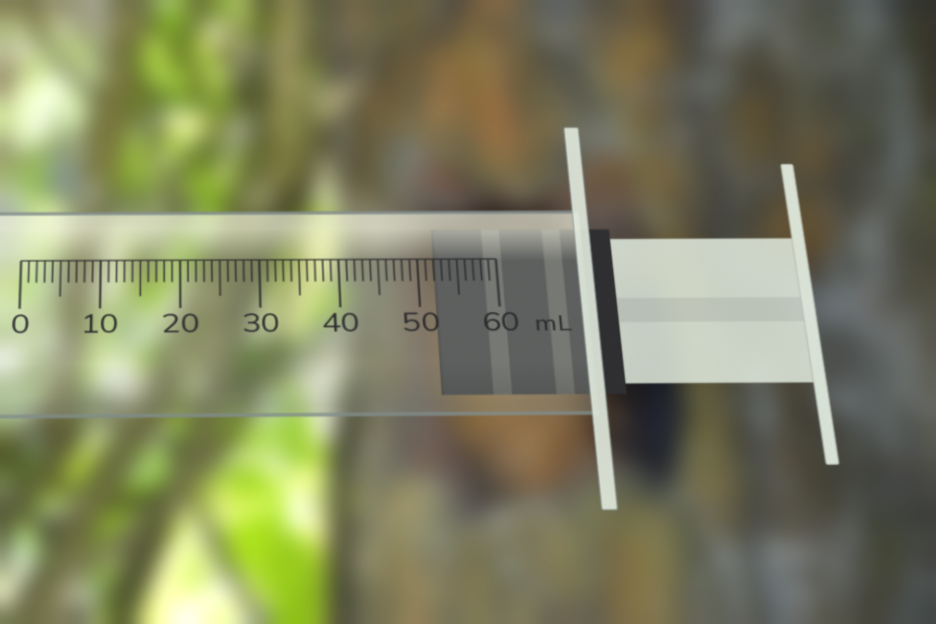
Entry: 52 mL
